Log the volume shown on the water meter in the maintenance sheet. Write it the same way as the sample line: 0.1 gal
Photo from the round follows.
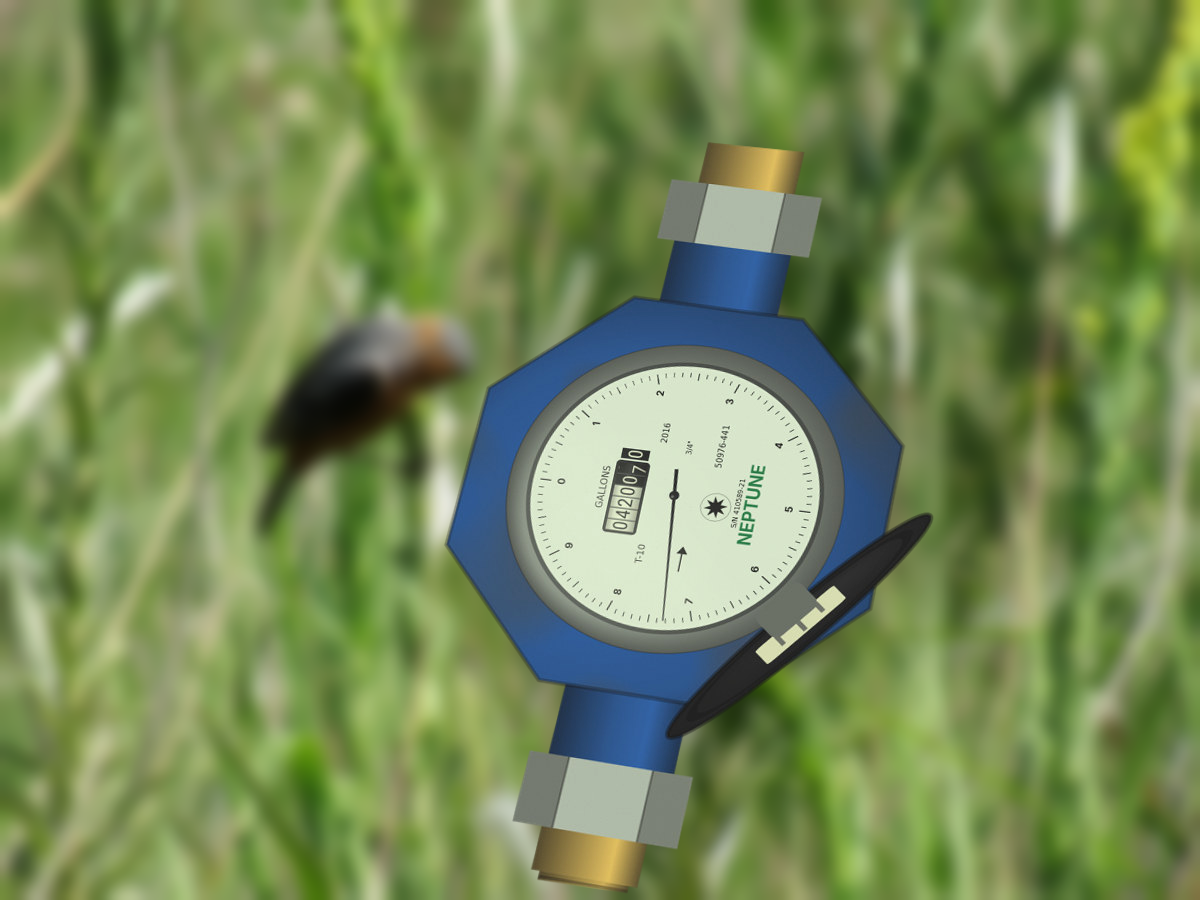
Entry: 420067.3 gal
